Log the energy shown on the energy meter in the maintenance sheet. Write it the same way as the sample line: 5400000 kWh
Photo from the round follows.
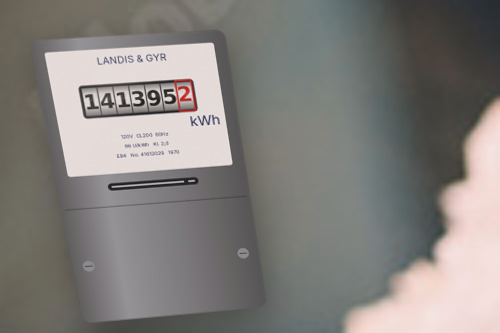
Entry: 141395.2 kWh
